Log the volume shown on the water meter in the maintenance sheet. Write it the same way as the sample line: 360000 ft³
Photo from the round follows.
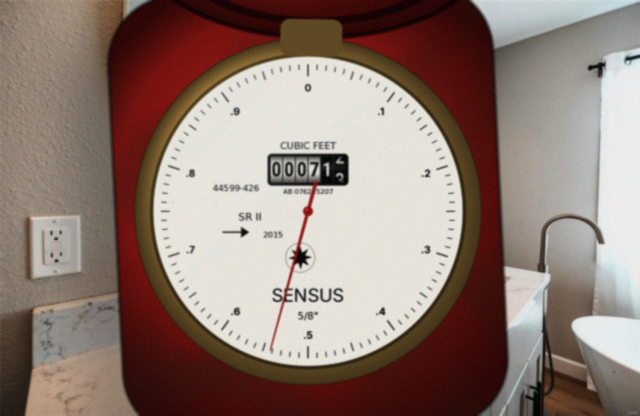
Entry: 712.54 ft³
